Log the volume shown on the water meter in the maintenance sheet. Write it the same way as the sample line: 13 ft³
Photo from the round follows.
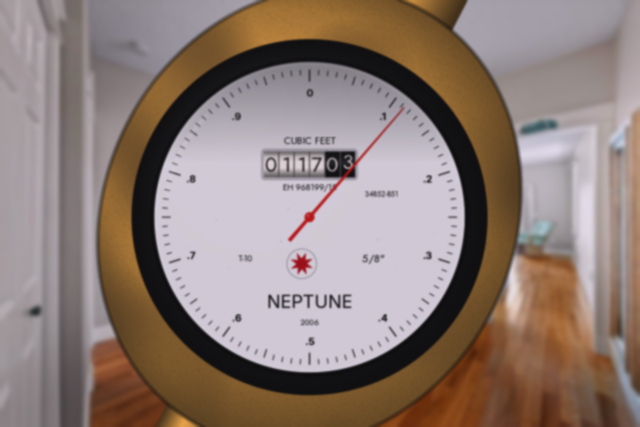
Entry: 11703.11 ft³
